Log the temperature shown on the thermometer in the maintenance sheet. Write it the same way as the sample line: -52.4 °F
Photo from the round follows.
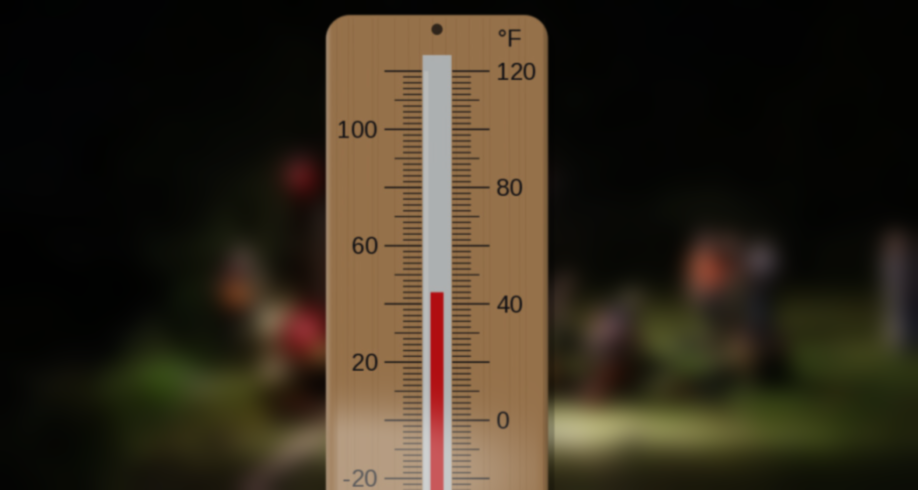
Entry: 44 °F
